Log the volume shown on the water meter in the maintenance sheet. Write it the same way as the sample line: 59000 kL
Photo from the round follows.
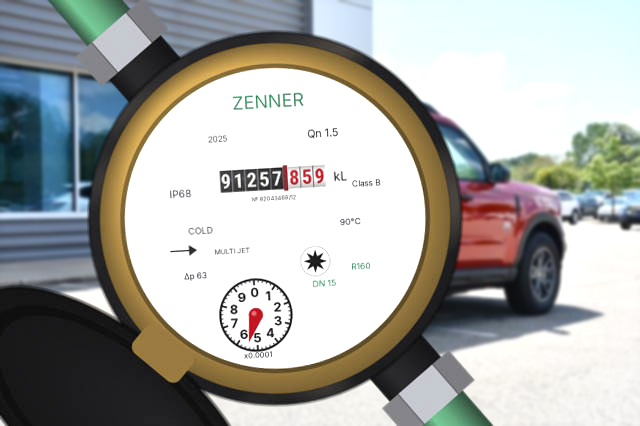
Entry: 91257.8595 kL
